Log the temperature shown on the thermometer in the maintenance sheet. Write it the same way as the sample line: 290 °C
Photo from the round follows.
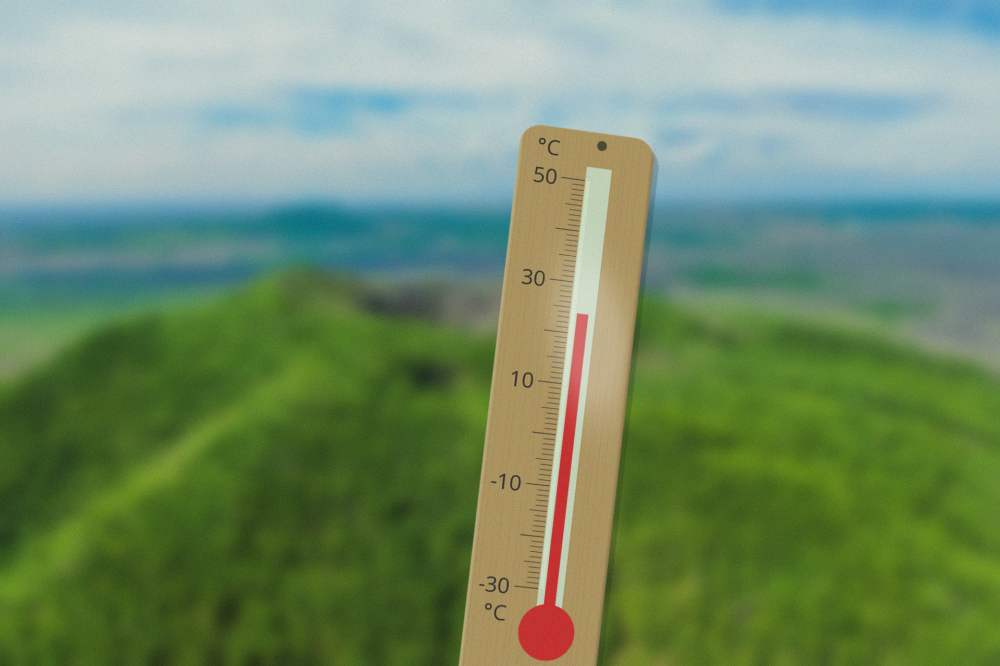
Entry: 24 °C
